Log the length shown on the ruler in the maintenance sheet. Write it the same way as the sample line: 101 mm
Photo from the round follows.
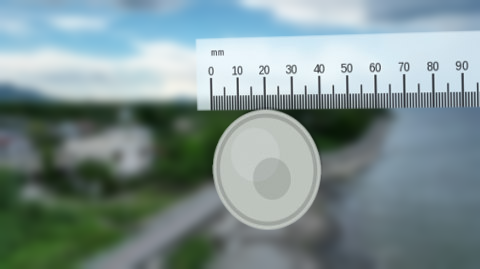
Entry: 40 mm
